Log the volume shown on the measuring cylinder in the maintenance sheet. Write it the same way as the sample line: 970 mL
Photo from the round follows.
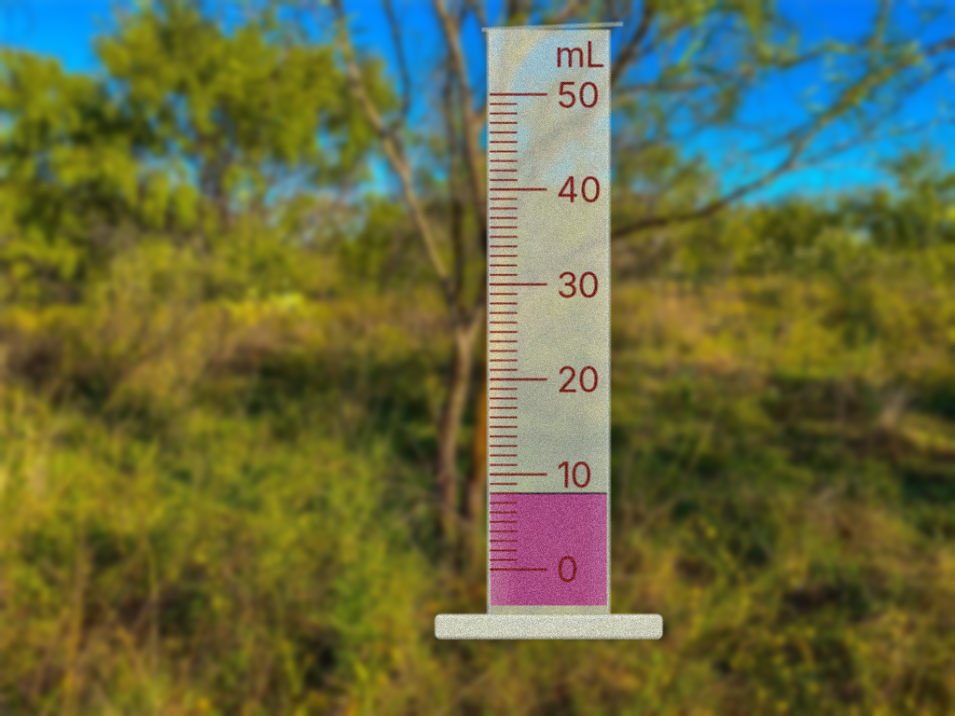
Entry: 8 mL
